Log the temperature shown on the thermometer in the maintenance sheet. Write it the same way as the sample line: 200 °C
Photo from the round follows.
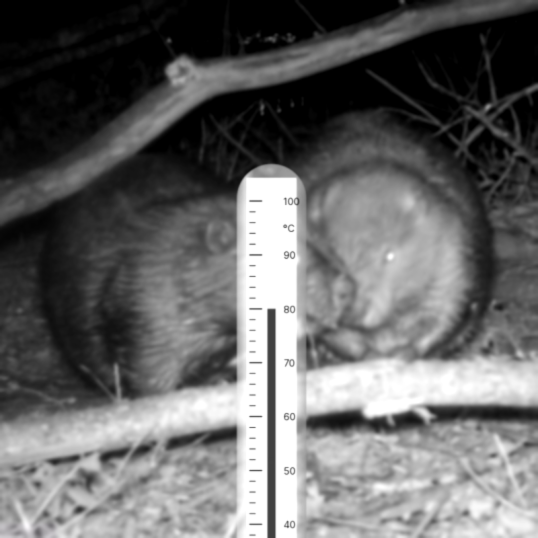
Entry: 80 °C
